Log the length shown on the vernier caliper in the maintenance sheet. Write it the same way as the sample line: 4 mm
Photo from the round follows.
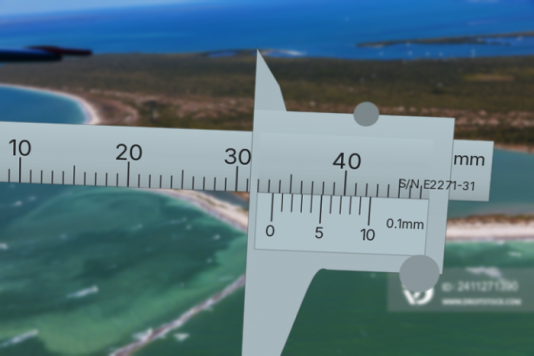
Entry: 33.4 mm
